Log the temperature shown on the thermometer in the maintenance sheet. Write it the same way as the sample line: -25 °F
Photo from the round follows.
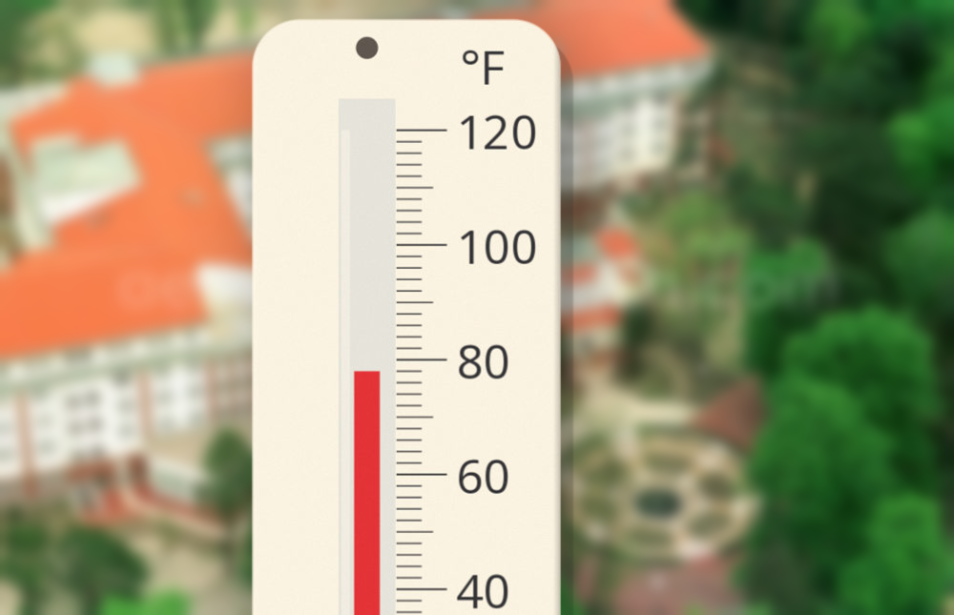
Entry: 78 °F
